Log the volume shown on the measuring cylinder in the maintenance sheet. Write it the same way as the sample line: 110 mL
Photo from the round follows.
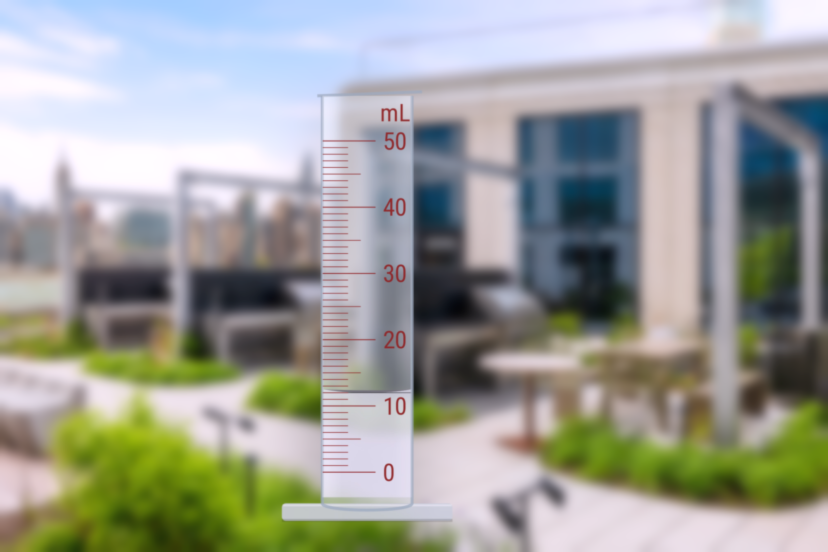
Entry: 12 mL
